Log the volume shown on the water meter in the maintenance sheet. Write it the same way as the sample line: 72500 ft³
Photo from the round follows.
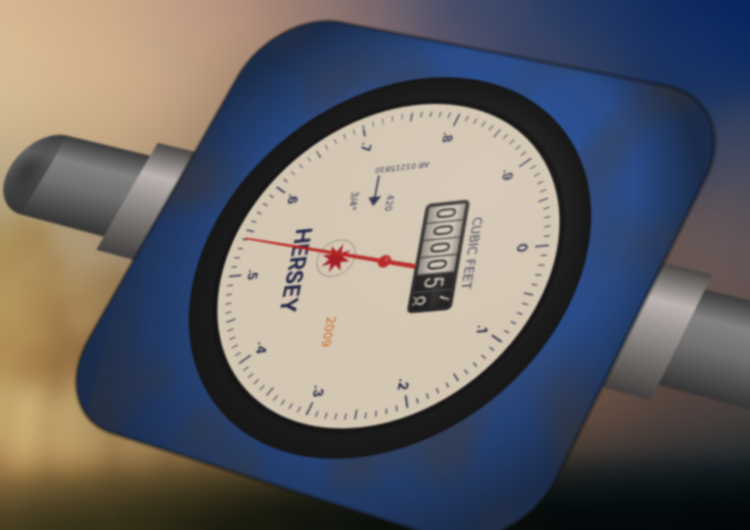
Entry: 57.54 ft³
